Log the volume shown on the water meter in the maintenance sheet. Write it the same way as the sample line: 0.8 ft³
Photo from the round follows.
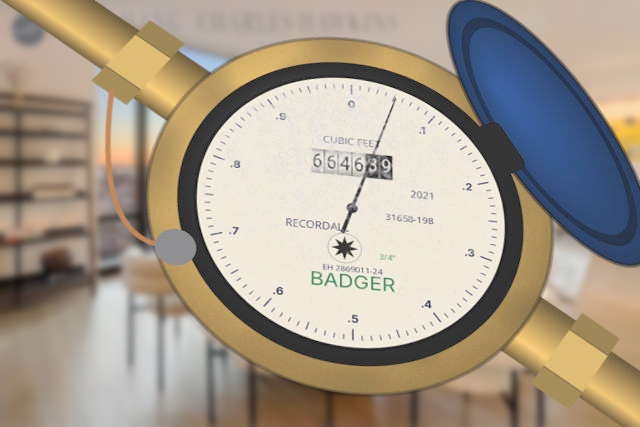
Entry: 664689.05 ft³
